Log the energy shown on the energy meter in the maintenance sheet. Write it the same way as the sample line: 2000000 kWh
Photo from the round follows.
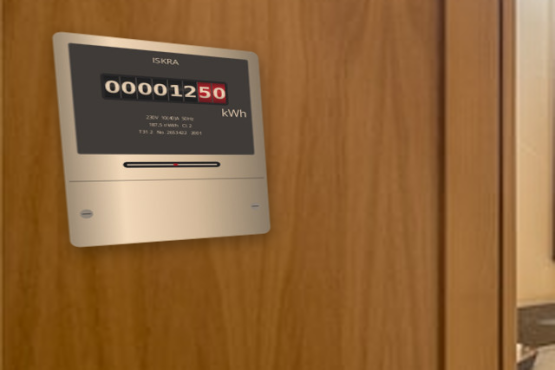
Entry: 12.50 kWh
